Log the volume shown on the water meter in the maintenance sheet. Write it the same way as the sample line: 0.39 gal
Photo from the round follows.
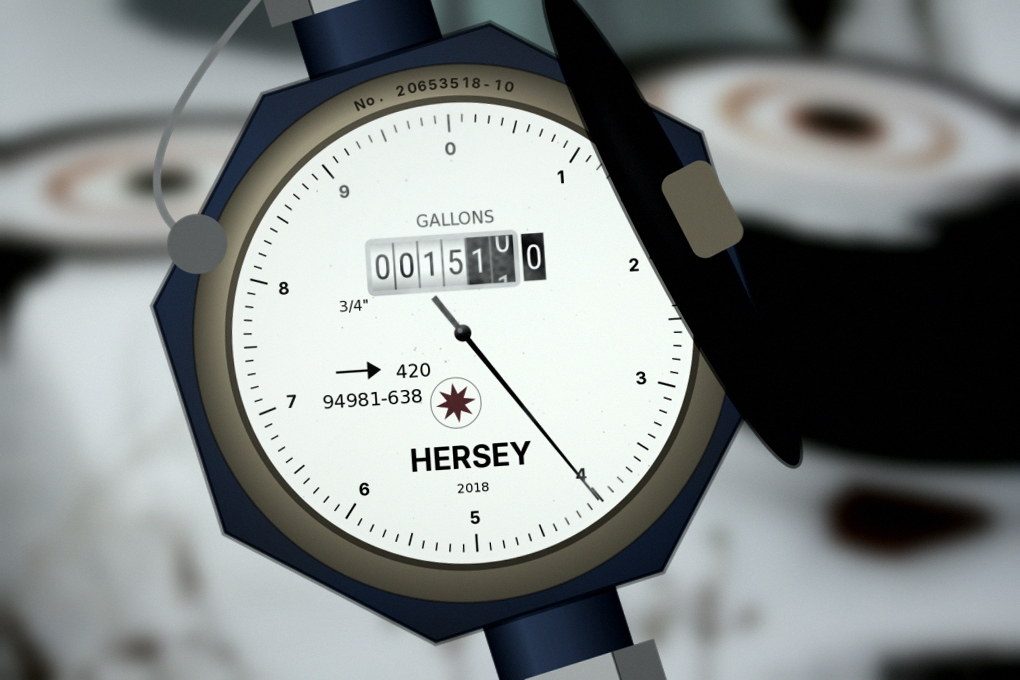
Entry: 15104.0 gal
